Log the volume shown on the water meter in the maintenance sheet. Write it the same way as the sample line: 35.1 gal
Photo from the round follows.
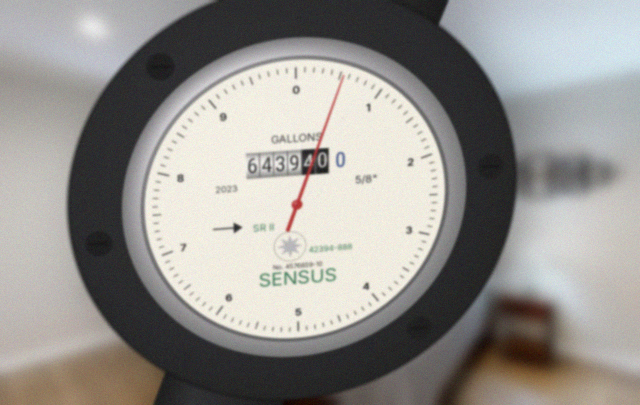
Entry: 6439400.5 gal
